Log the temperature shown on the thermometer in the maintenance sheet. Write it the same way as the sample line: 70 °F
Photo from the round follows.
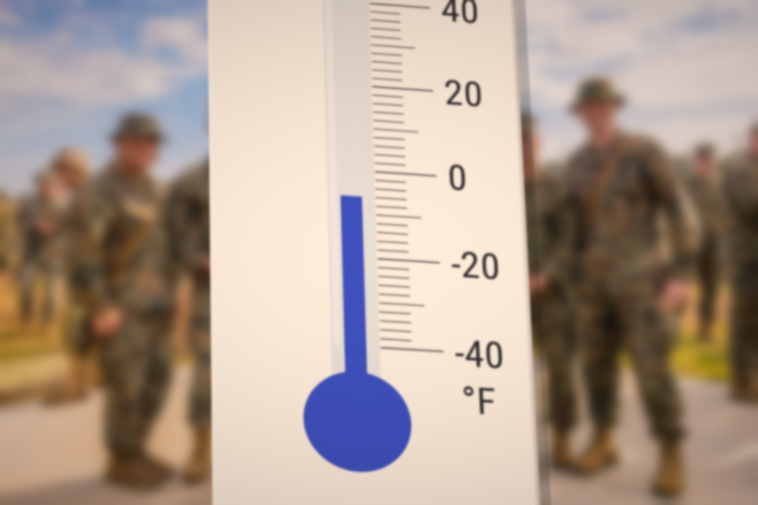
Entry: -6 °F
